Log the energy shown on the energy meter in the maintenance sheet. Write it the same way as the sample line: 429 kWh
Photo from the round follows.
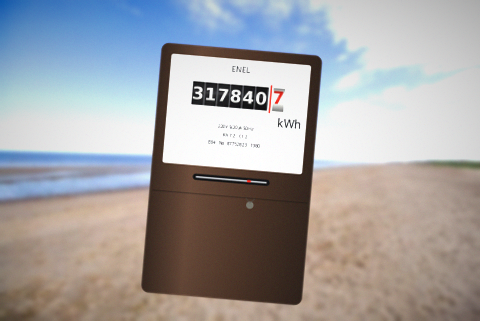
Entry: 317840.7 kWh
